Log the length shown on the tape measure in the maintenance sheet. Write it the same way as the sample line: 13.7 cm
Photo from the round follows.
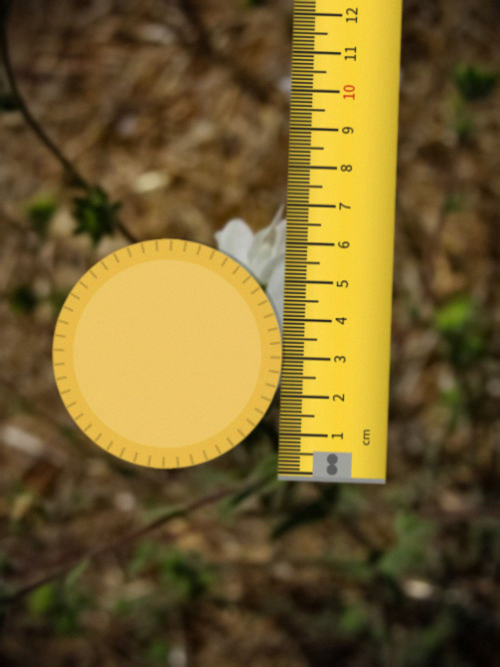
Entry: 6 cm
